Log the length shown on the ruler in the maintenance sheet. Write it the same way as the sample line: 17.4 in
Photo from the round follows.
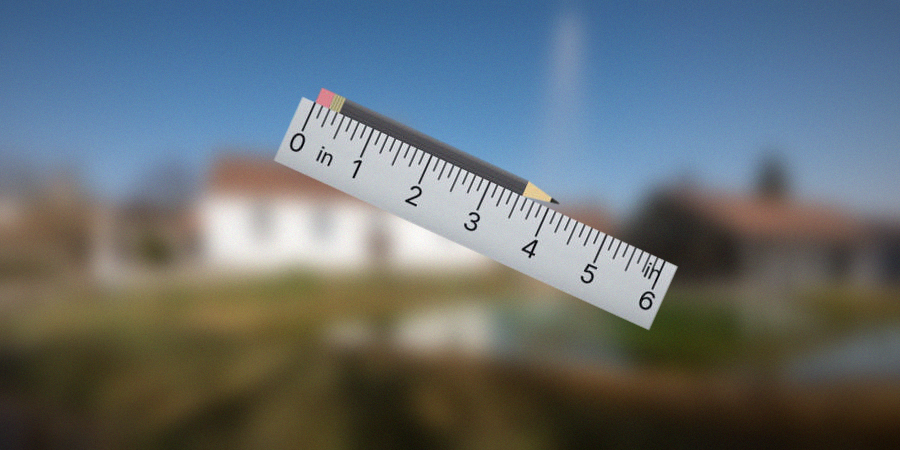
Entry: 4.125 in
